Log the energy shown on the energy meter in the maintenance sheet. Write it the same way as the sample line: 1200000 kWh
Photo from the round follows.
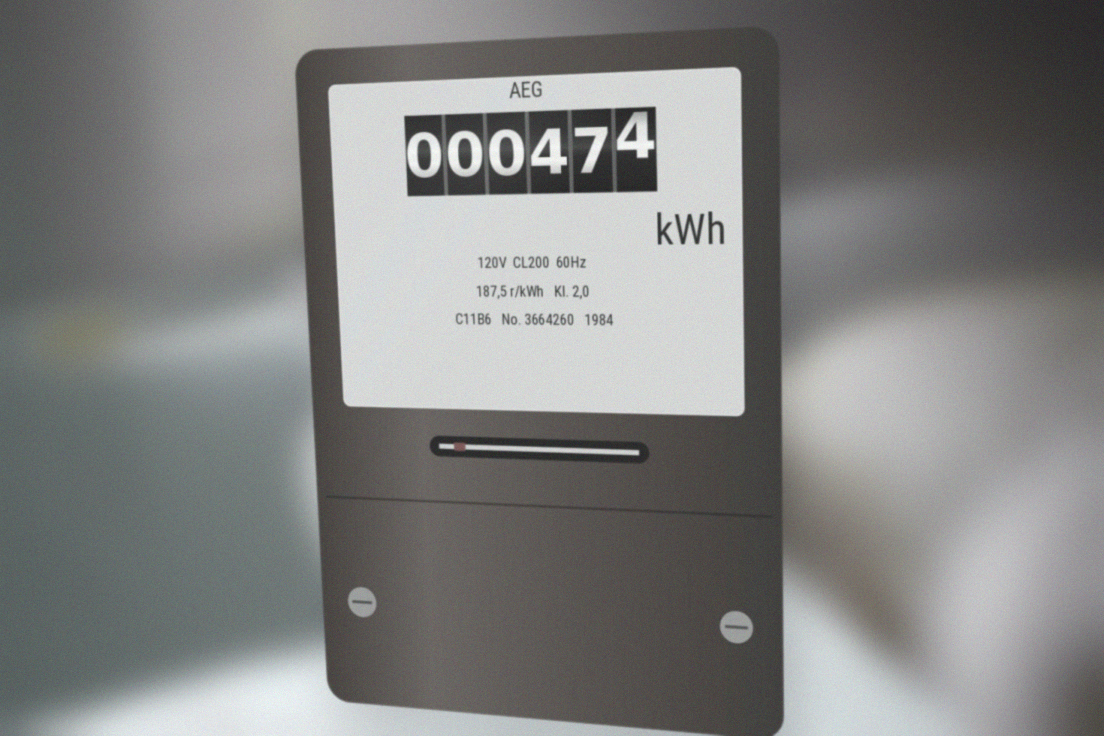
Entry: 474 kWh
